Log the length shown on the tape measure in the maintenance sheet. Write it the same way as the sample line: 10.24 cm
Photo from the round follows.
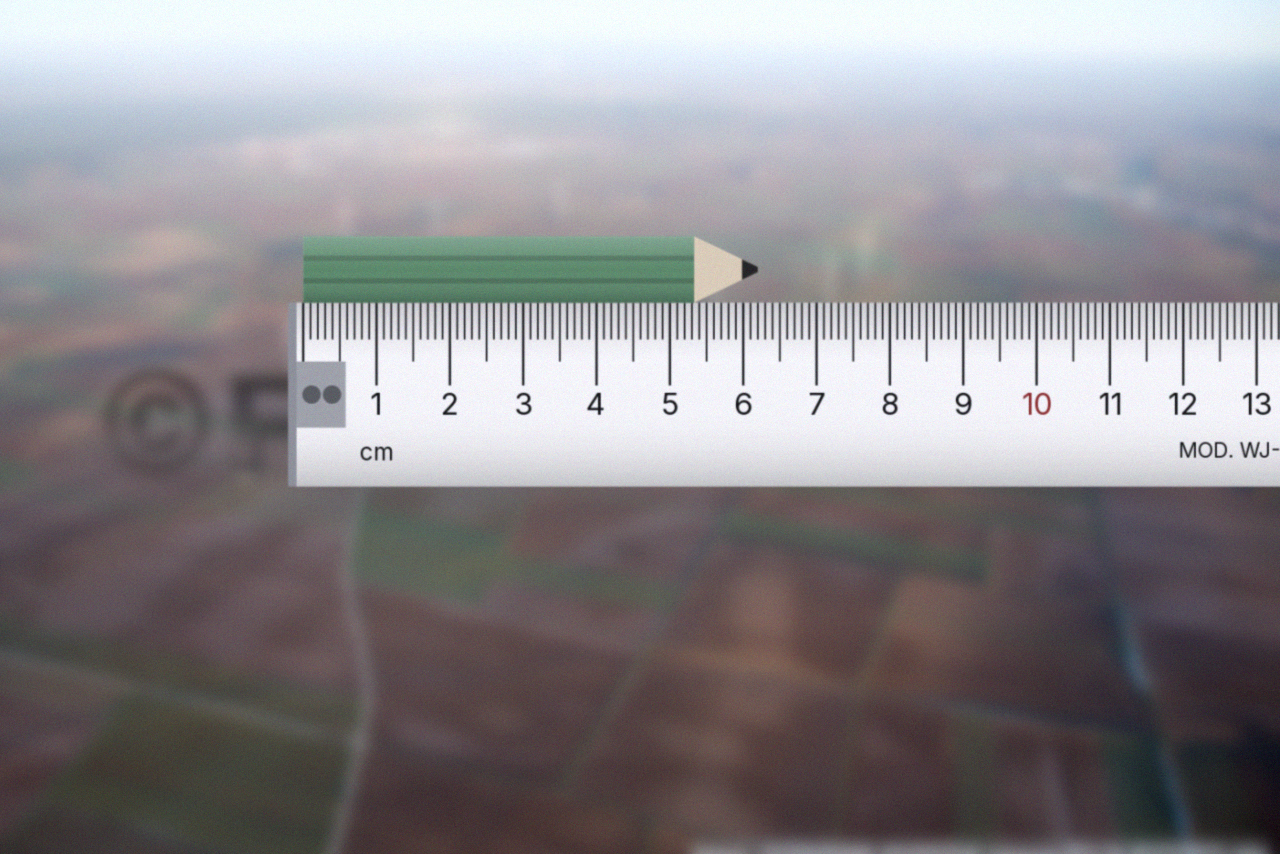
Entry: 6.2 cm
